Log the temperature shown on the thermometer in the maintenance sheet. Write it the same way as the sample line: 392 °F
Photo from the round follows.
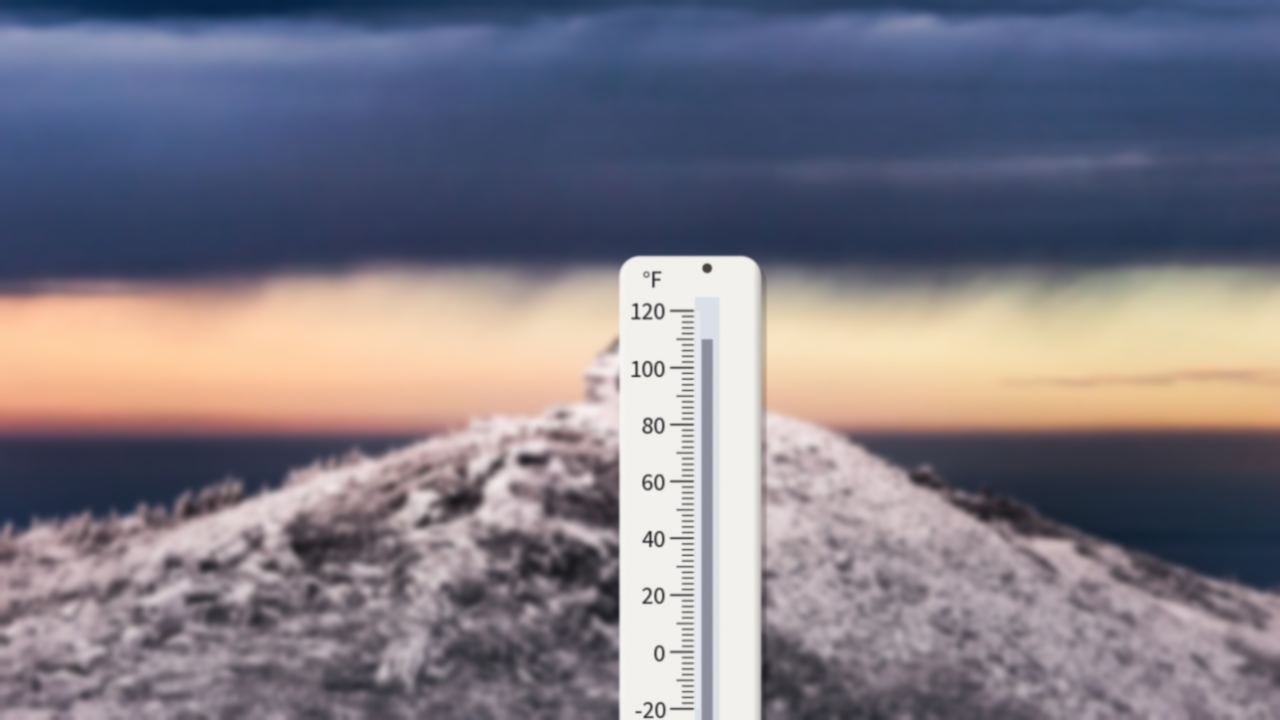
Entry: 110 °F
